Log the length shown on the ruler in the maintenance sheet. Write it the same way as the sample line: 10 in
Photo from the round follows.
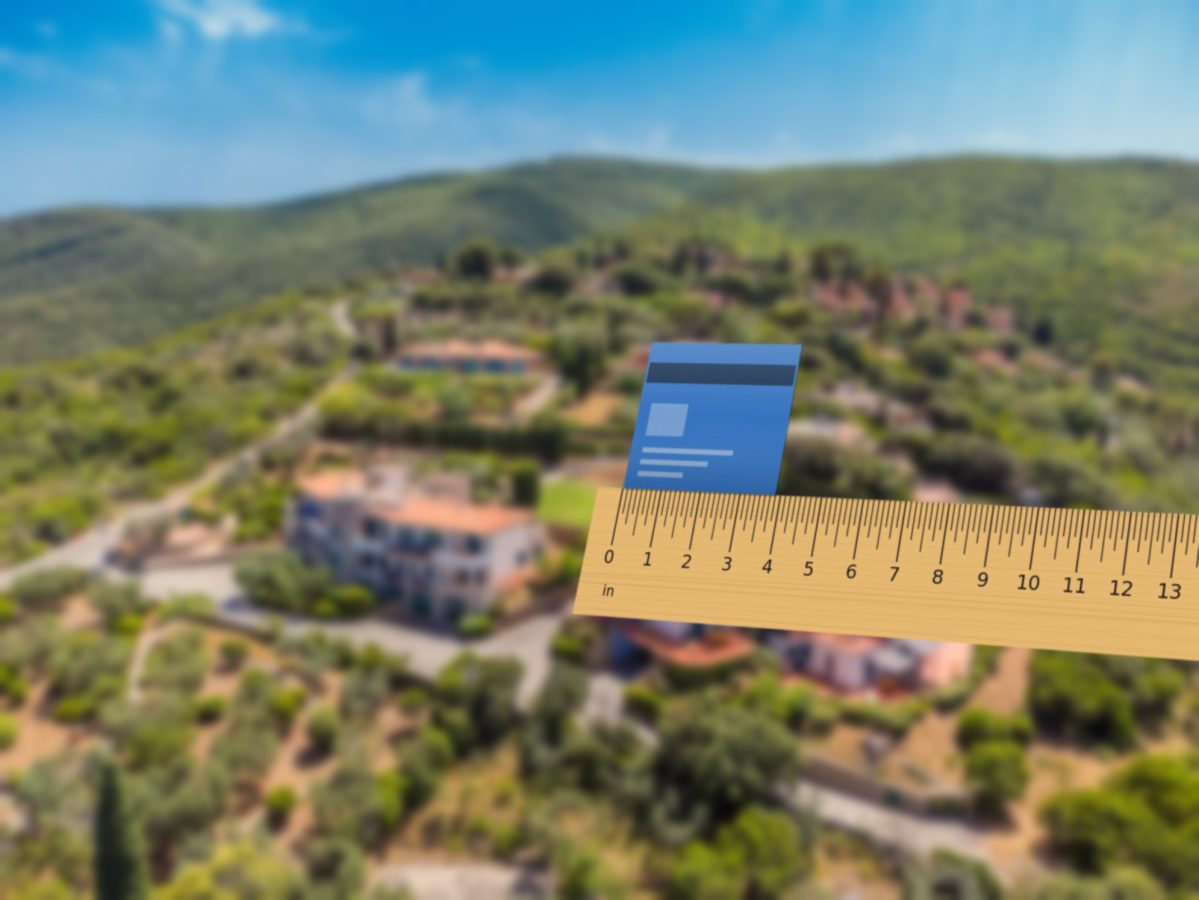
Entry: 3.875 in
